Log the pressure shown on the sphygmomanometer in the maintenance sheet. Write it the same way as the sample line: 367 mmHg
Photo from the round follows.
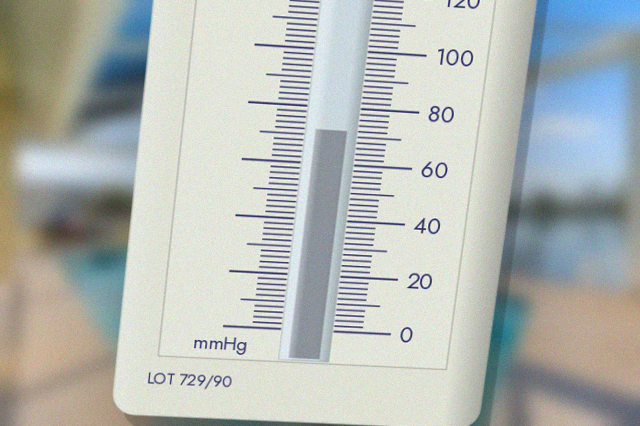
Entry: 72 mmHg
